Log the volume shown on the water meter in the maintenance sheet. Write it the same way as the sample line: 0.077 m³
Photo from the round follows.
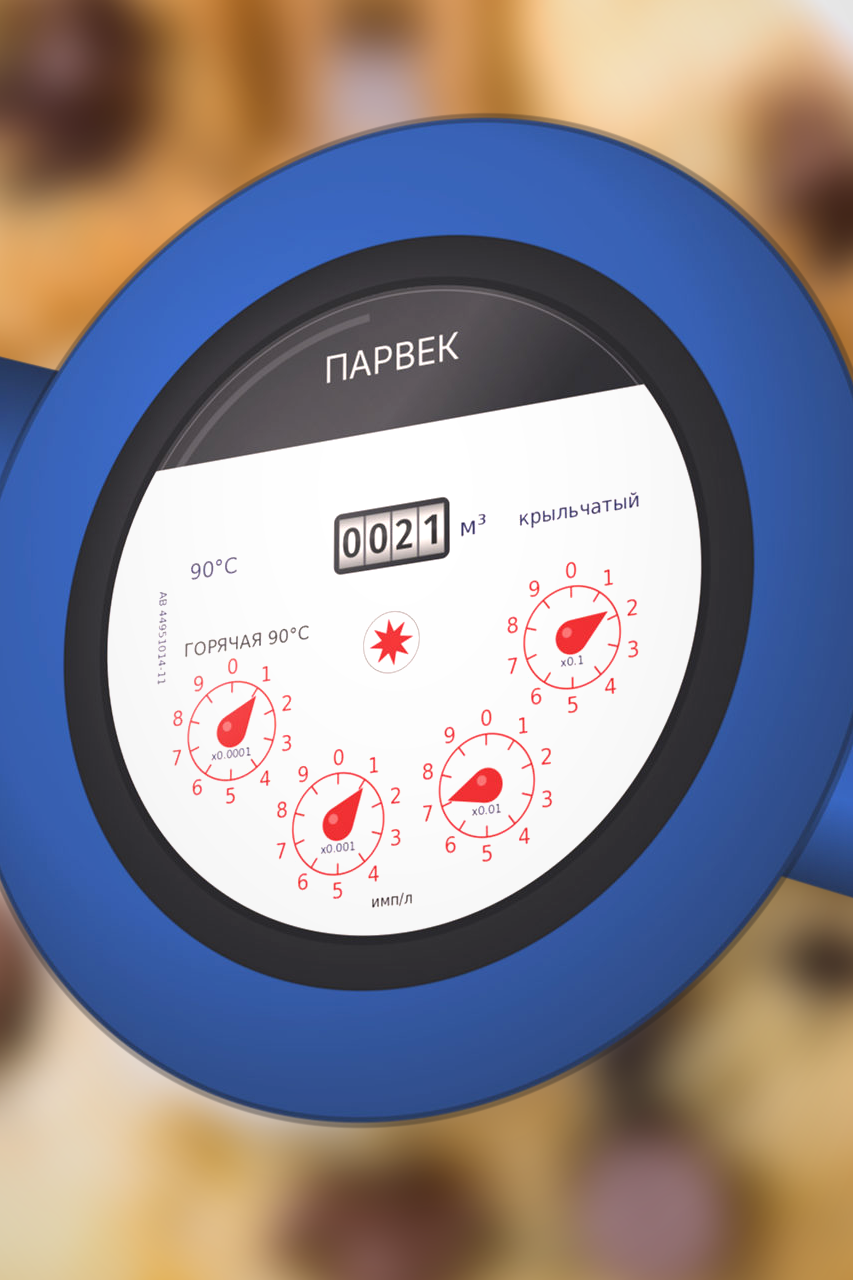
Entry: 21.1711 m³
